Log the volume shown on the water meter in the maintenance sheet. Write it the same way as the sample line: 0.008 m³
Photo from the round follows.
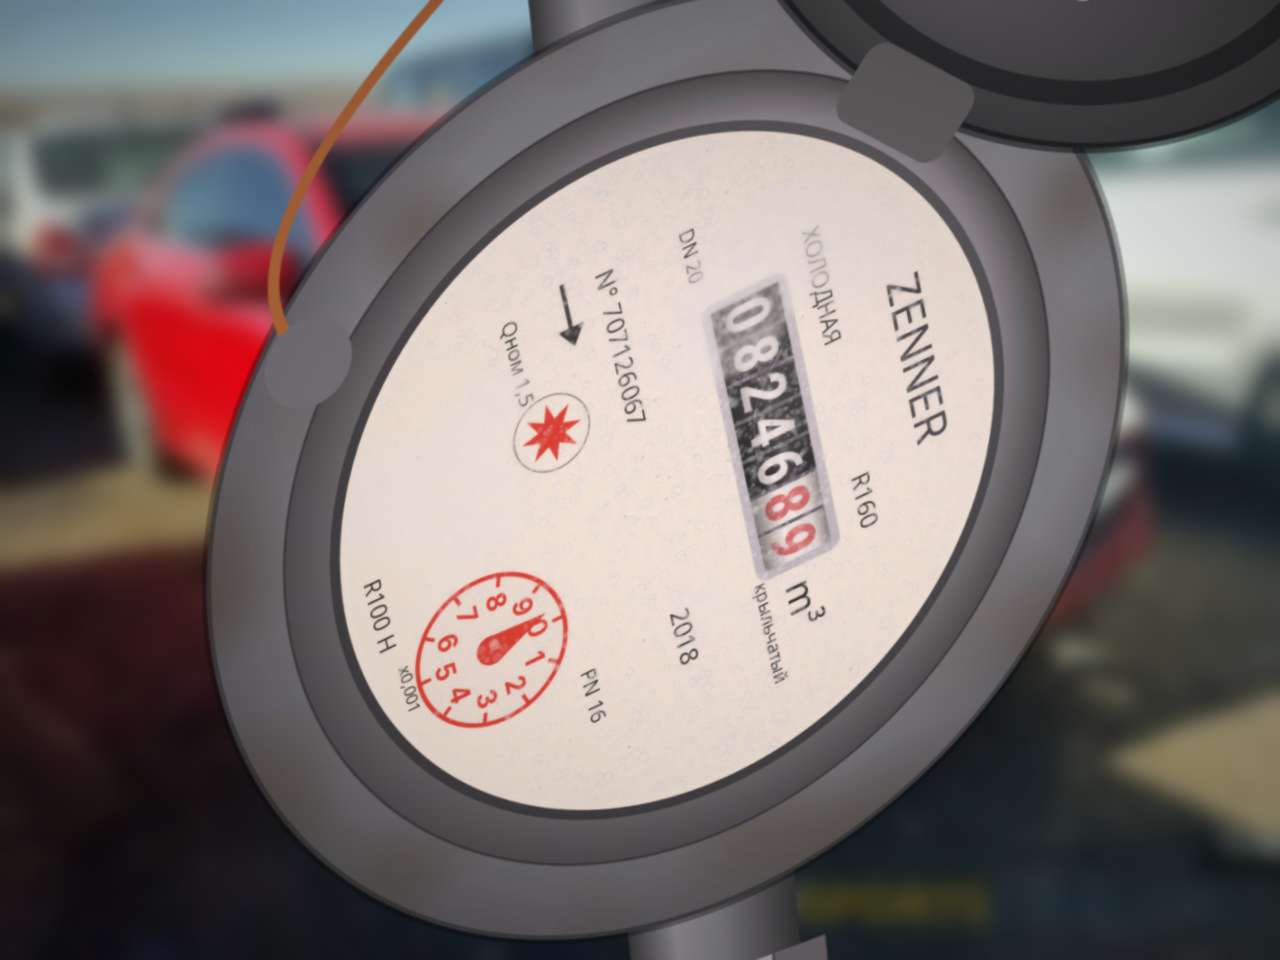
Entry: 8246.889 m³
